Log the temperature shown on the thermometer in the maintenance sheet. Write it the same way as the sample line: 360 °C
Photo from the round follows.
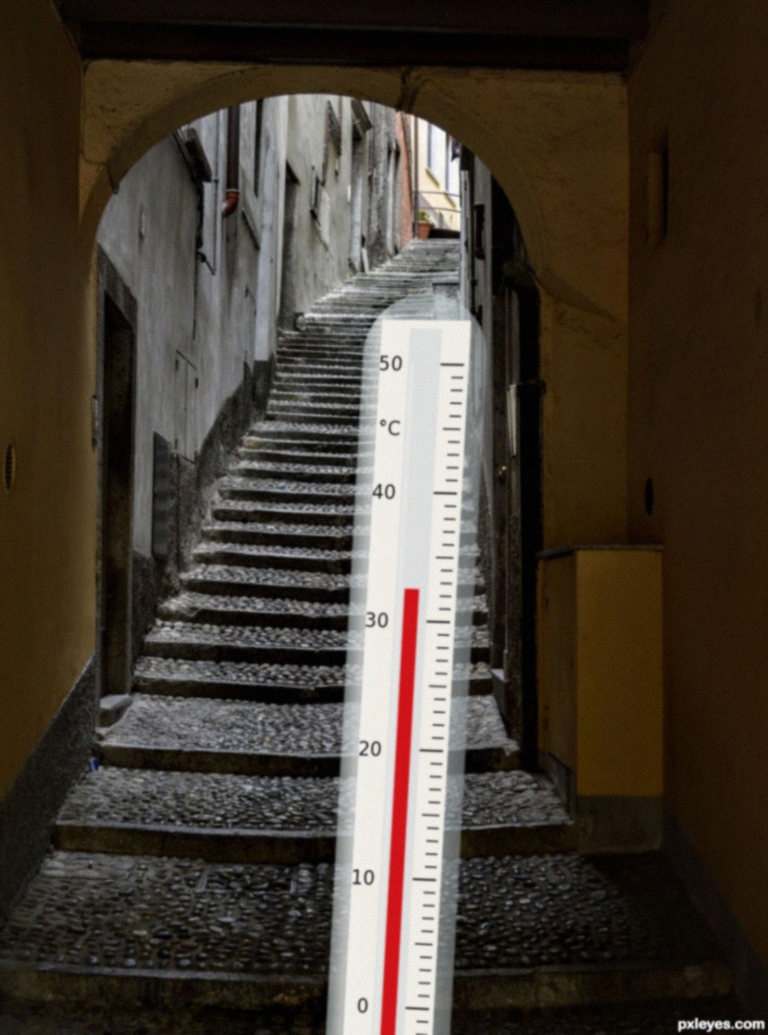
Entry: 32.5 °C
